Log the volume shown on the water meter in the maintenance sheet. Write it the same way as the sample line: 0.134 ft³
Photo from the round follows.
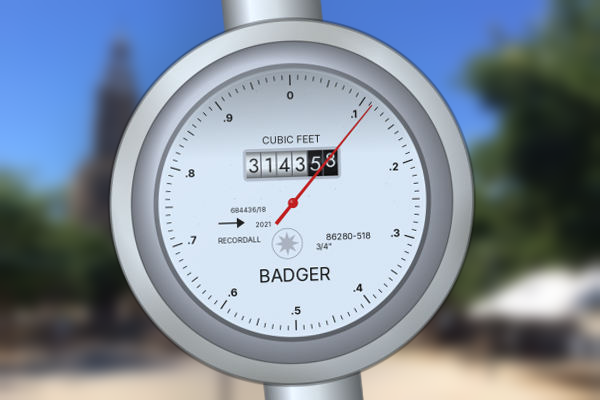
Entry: 314358.11 ft³
